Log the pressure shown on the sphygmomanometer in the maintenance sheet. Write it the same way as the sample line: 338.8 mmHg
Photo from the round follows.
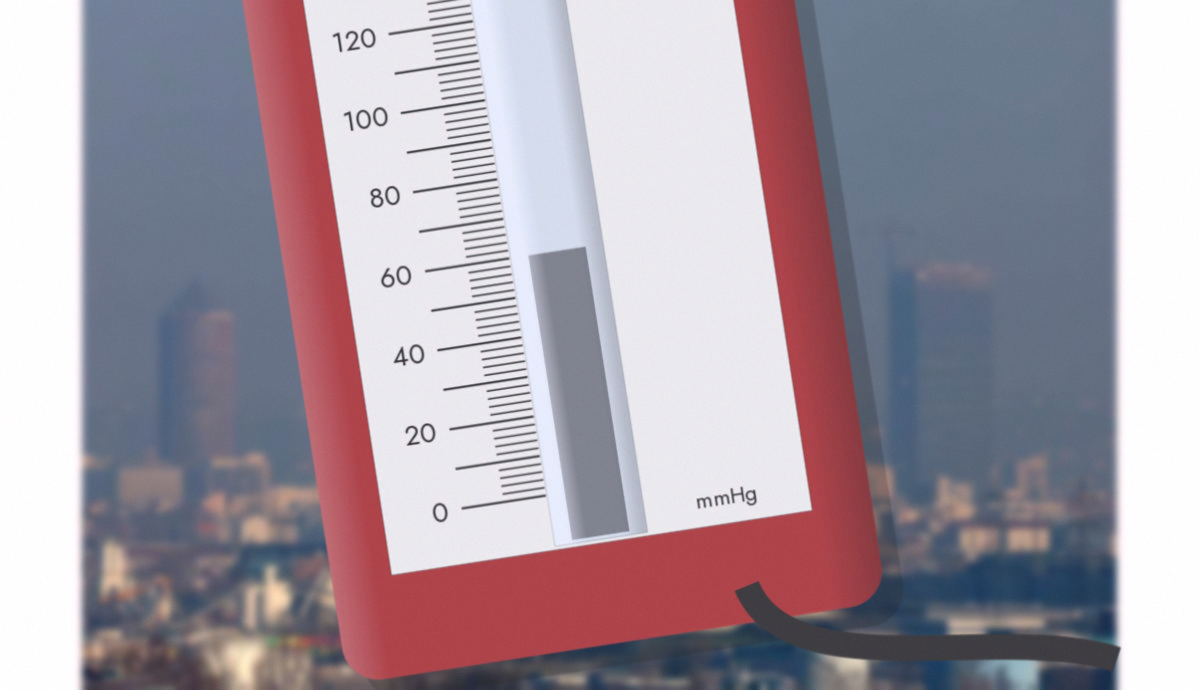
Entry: 60 mmHg
